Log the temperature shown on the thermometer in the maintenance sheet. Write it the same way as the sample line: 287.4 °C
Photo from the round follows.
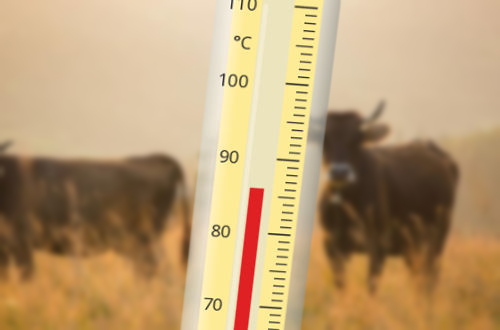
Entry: 86 °C
